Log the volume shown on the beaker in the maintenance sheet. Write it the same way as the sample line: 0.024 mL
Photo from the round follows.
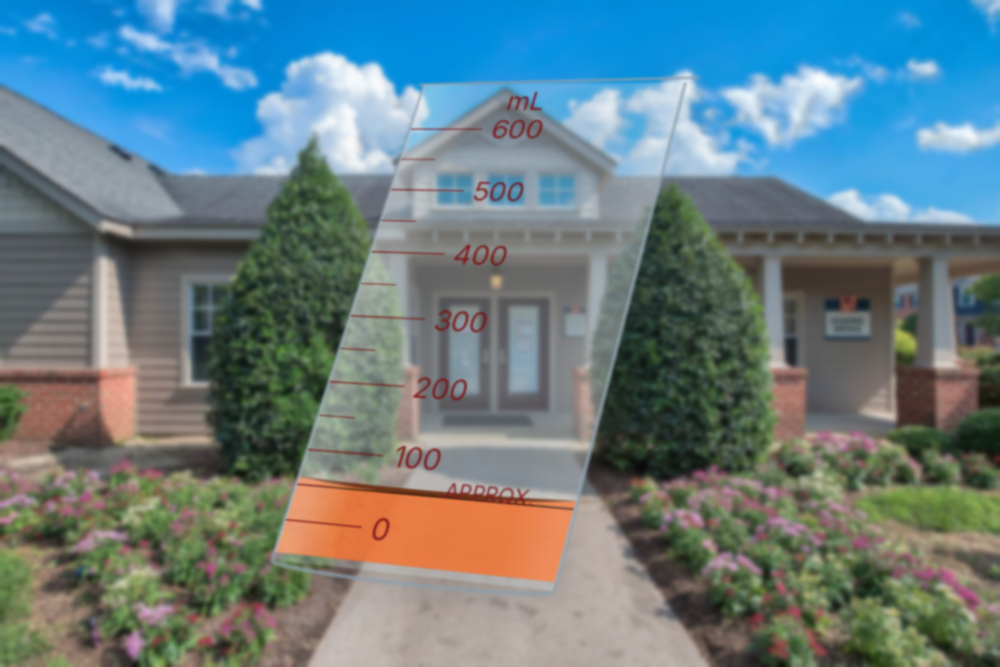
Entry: 50 mL
